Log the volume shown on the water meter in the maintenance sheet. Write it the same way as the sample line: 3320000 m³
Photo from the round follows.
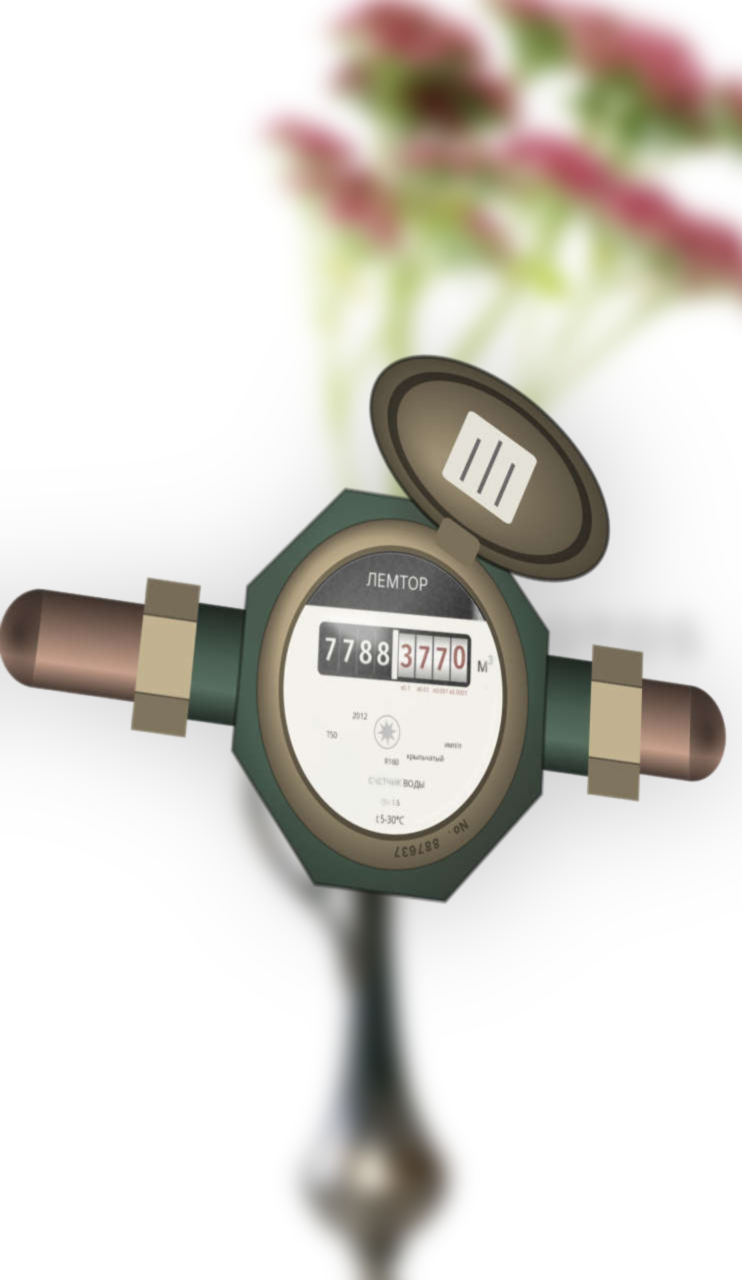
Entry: 7788.3770 m³
